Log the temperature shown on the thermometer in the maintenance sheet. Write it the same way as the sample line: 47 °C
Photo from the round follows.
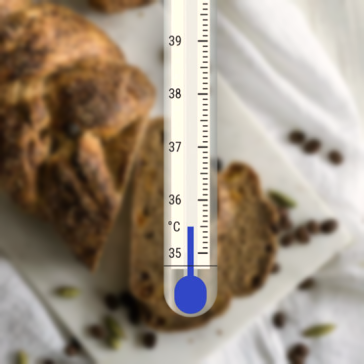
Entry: 35.5 °C
